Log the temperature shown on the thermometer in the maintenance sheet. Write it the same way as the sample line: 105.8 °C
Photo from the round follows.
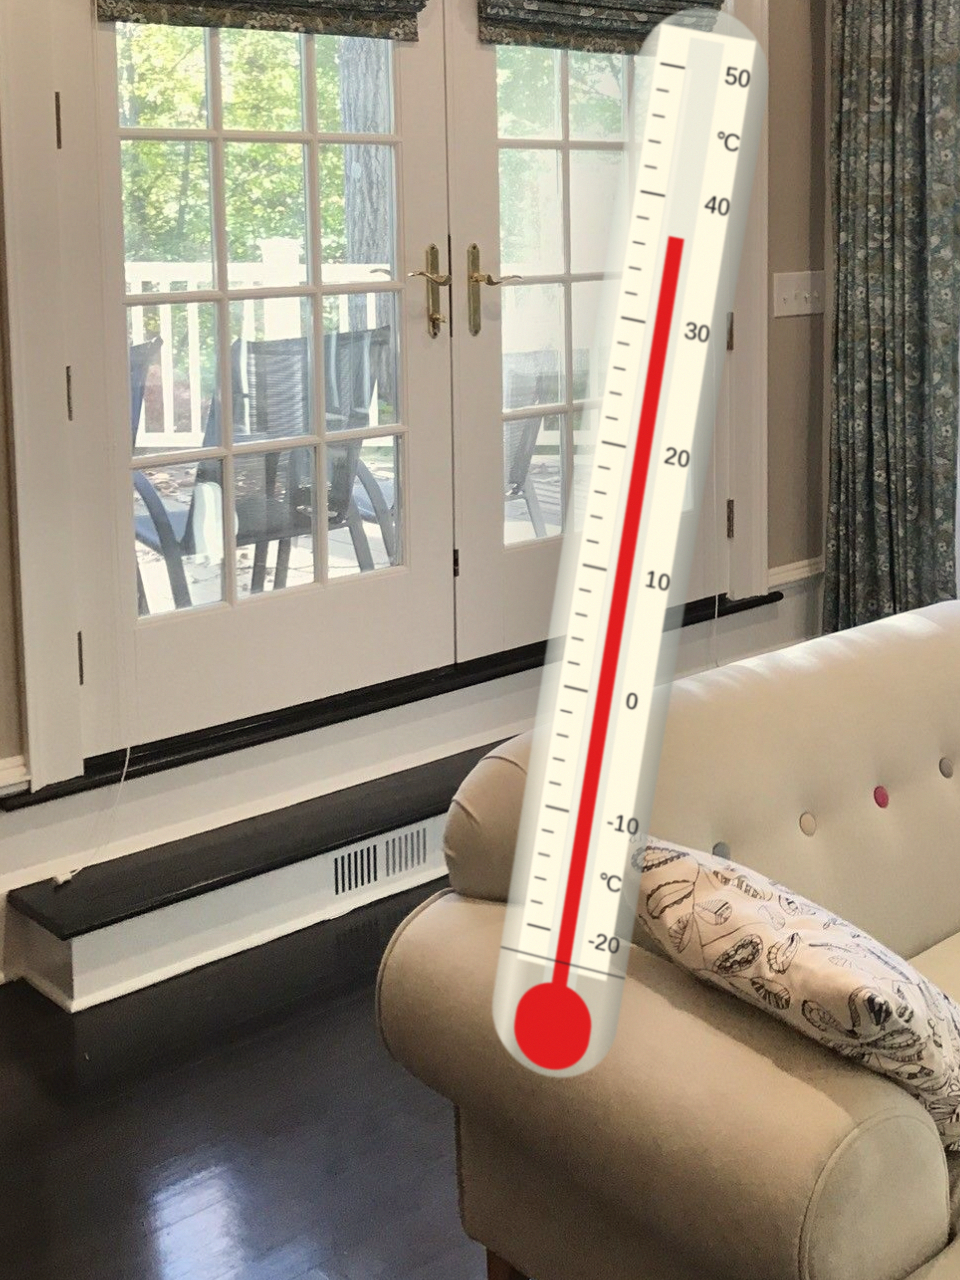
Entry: 37 °C
